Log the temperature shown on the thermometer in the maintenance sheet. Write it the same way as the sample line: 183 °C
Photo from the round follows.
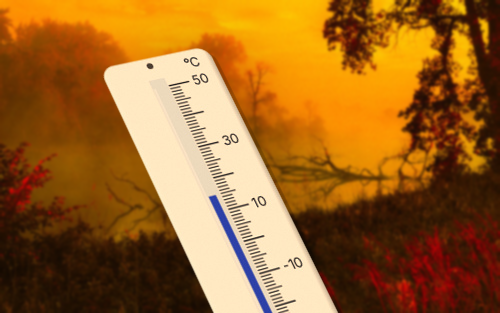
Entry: 15 °C
